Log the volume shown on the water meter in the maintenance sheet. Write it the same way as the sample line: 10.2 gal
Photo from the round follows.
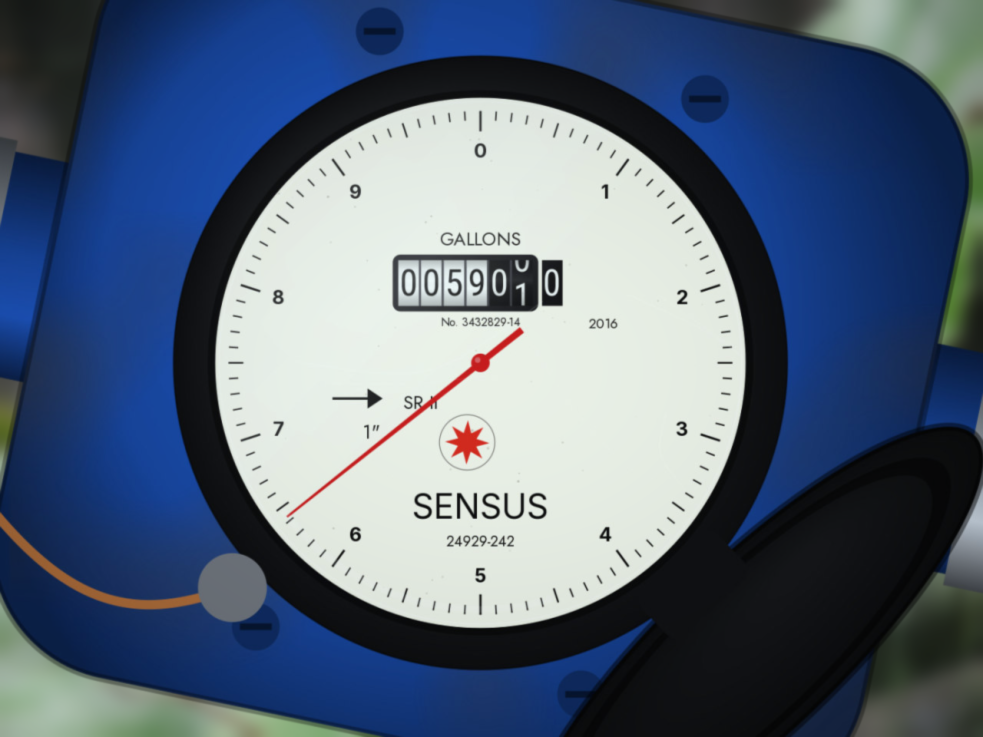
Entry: 59006.4 gal
